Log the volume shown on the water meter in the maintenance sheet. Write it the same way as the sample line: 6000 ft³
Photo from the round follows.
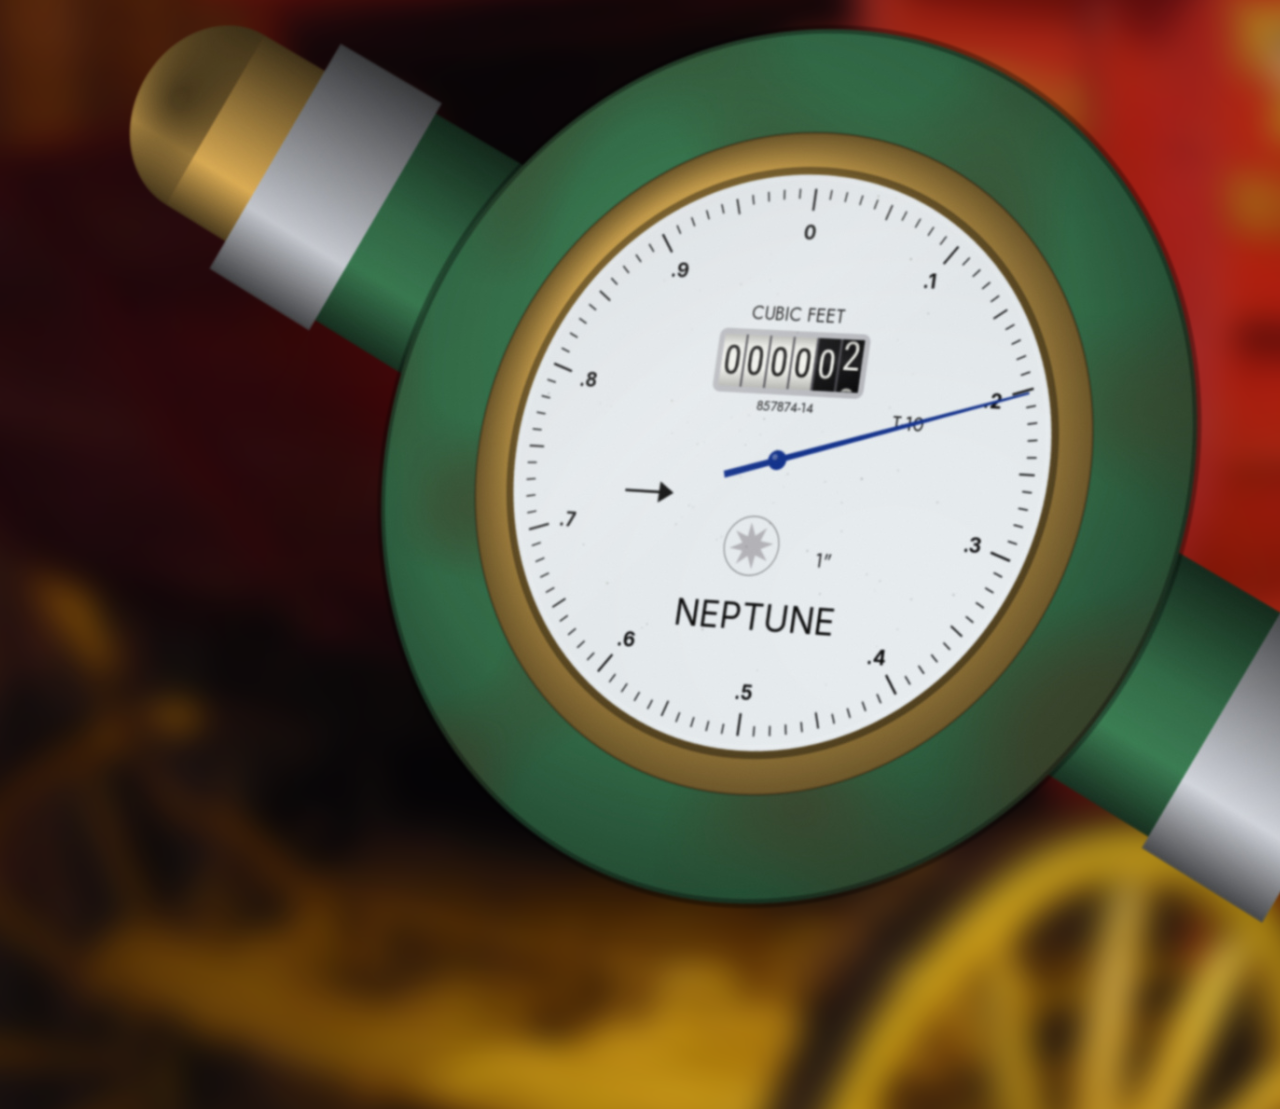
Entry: 2.20 ft³
